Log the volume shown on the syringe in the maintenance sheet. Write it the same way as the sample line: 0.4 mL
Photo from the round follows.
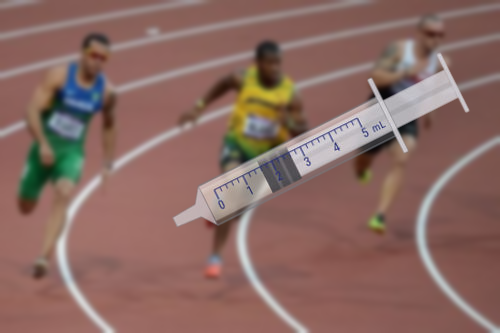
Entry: 1.6 mL
